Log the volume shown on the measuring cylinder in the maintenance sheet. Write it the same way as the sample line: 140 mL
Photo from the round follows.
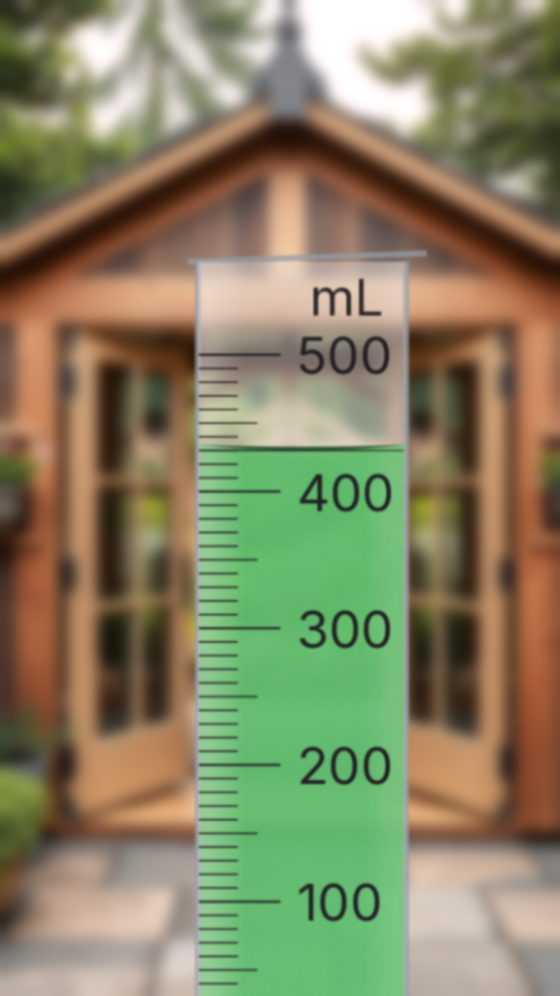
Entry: 430 mL
